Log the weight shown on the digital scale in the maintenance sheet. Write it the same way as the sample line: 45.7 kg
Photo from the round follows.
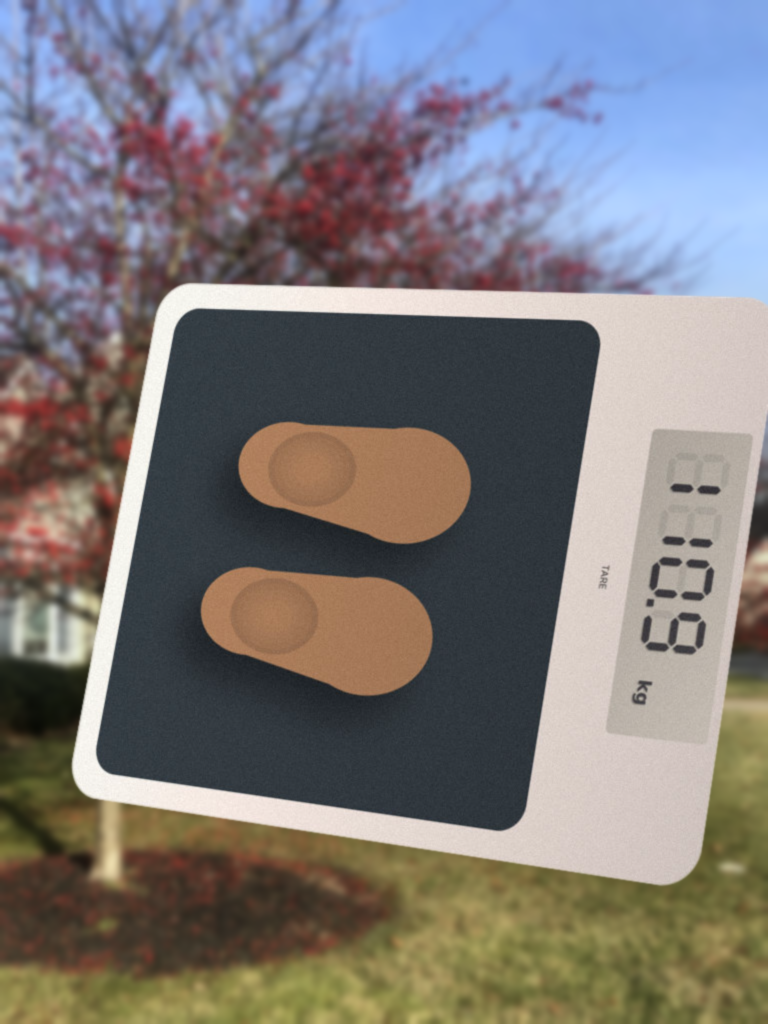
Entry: 110.9 kg
